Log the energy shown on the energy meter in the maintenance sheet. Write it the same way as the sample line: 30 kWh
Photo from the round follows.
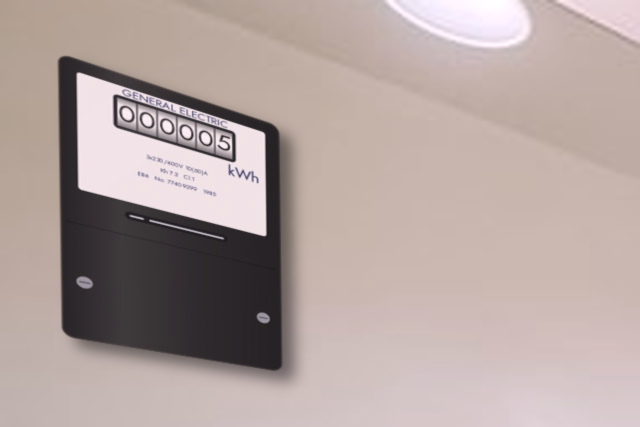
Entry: 5 kWh
